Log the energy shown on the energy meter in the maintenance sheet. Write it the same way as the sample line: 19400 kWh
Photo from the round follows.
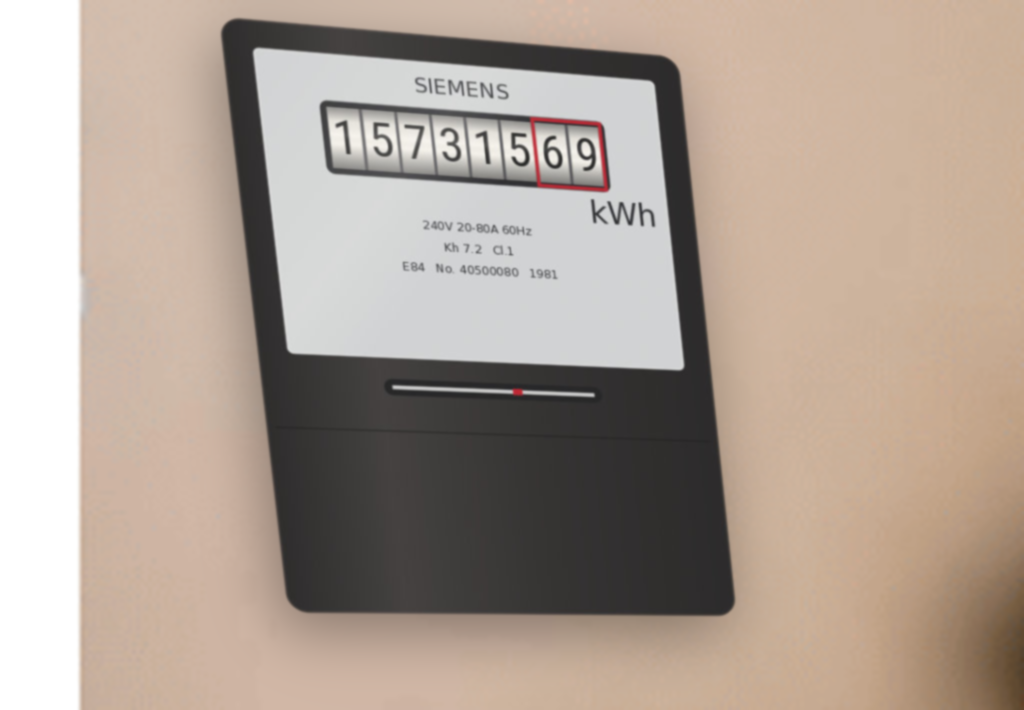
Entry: 157315.69 kWh
